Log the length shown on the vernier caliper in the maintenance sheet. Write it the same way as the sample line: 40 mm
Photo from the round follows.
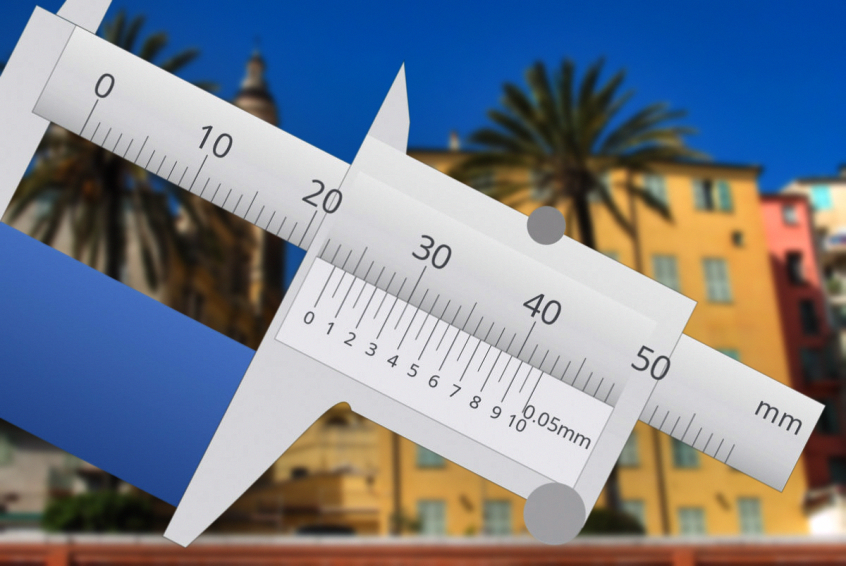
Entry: 23.4 mm
